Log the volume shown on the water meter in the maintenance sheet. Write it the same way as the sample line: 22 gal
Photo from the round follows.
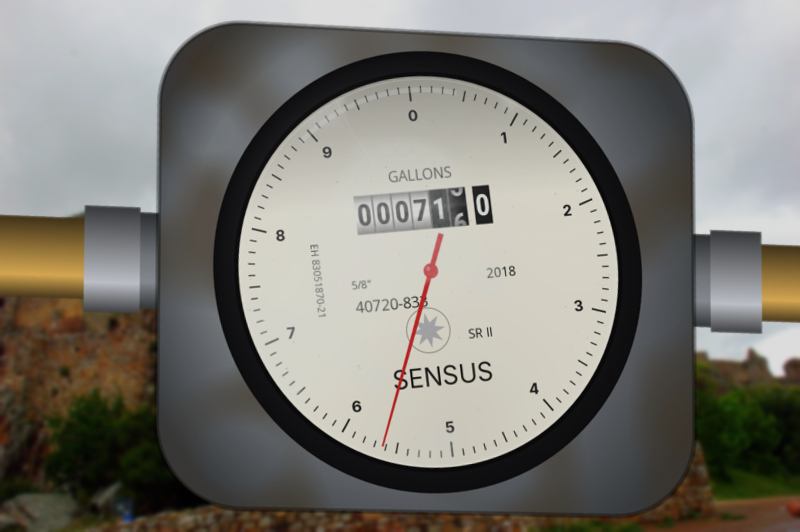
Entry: 7155.6 gal
